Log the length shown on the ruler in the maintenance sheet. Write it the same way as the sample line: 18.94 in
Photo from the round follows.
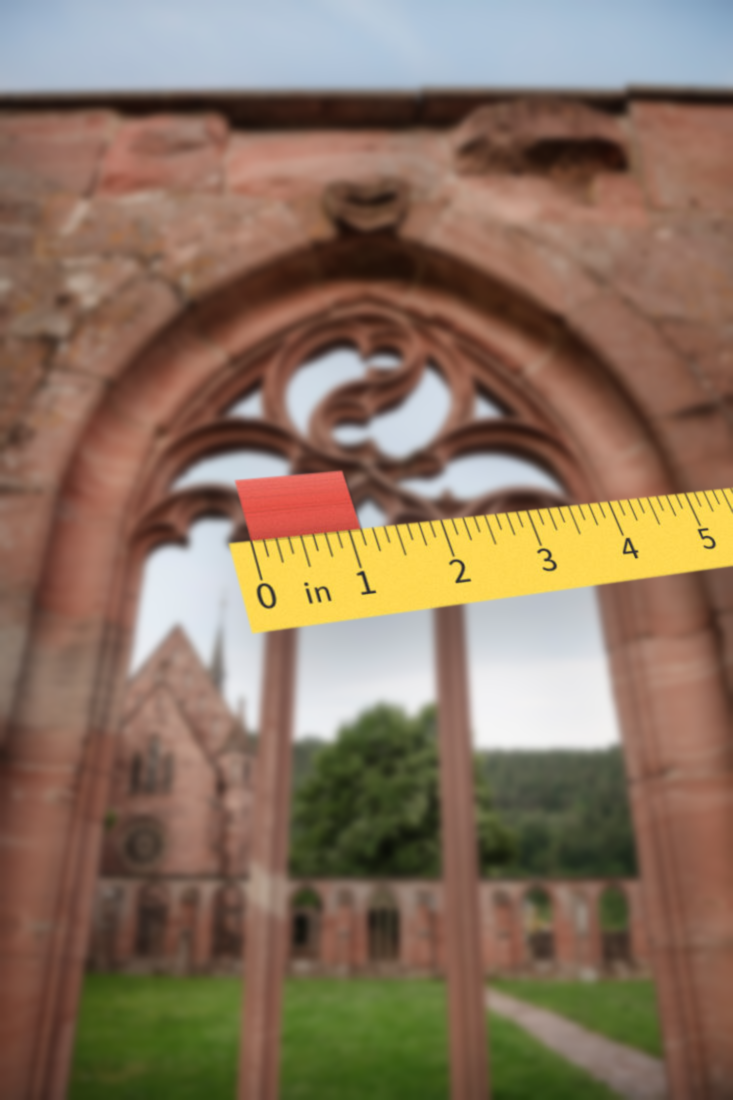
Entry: 1.125 in
